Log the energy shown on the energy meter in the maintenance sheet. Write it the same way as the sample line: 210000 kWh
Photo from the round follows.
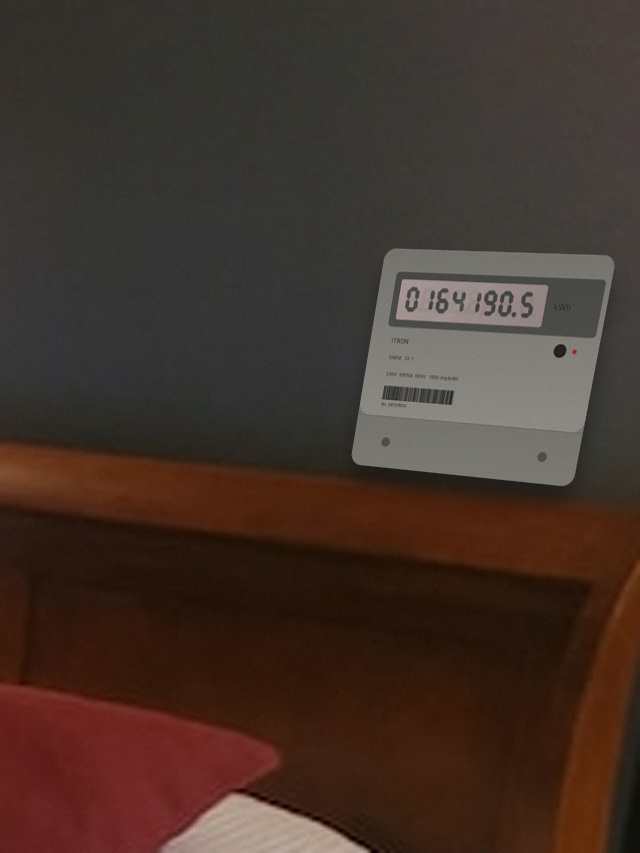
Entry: 164190.5 kWh
